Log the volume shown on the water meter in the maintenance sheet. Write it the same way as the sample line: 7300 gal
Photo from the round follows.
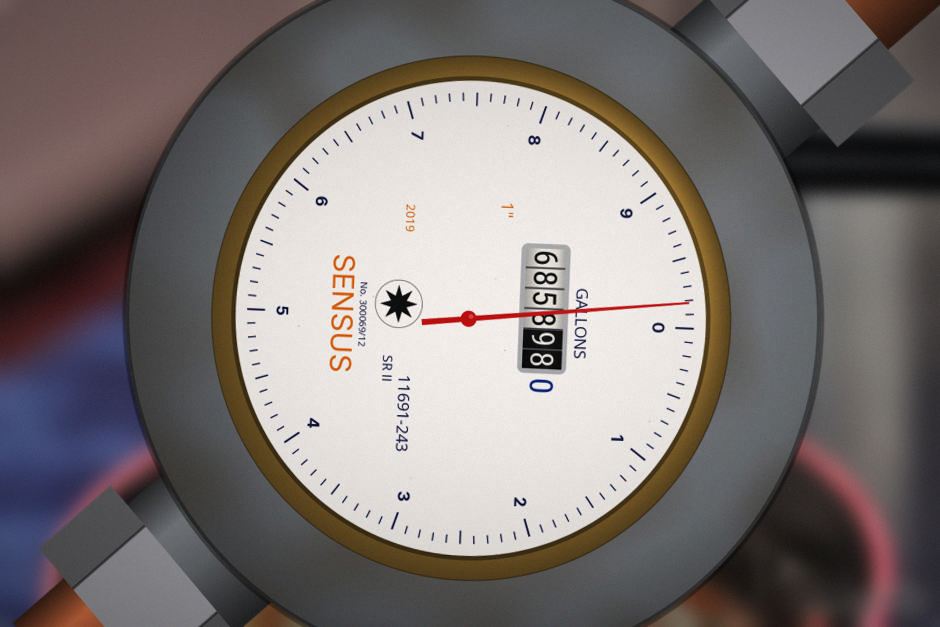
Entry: 6858979.8 gal
